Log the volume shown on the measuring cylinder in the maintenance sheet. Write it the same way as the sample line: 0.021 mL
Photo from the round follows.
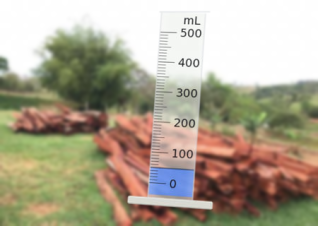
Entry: 50 mL
